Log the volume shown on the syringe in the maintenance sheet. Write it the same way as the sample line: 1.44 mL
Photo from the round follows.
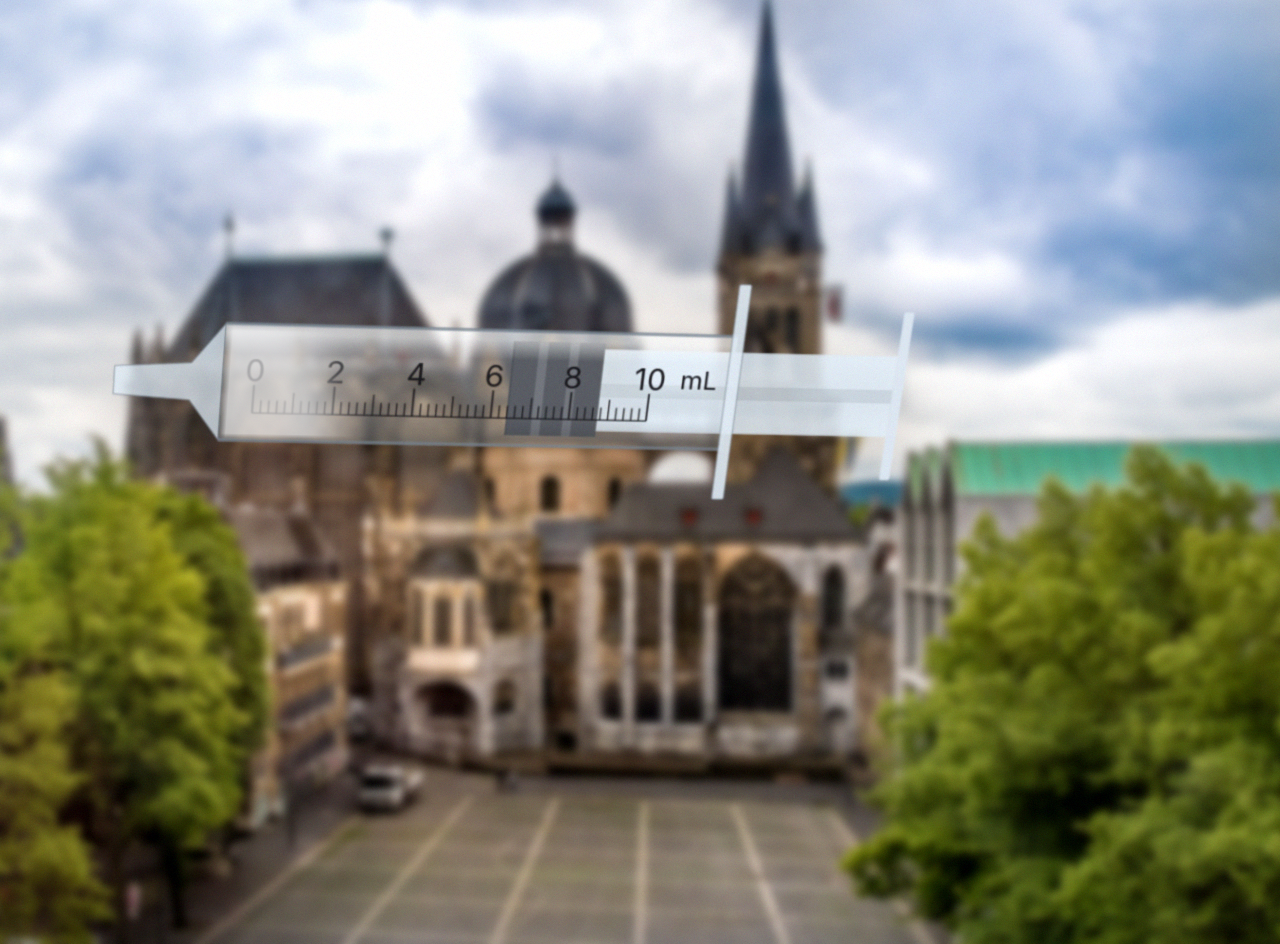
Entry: 6.4 mL
